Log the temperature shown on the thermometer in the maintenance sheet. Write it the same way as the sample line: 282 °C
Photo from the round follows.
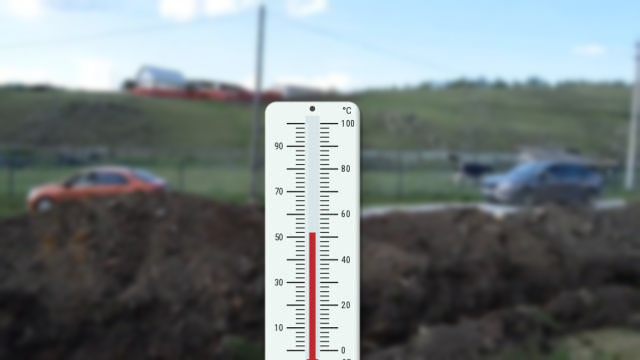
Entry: 52 °C
